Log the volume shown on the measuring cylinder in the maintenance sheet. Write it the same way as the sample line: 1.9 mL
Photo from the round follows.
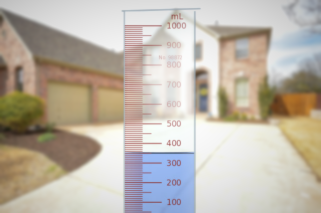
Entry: 350 mL
